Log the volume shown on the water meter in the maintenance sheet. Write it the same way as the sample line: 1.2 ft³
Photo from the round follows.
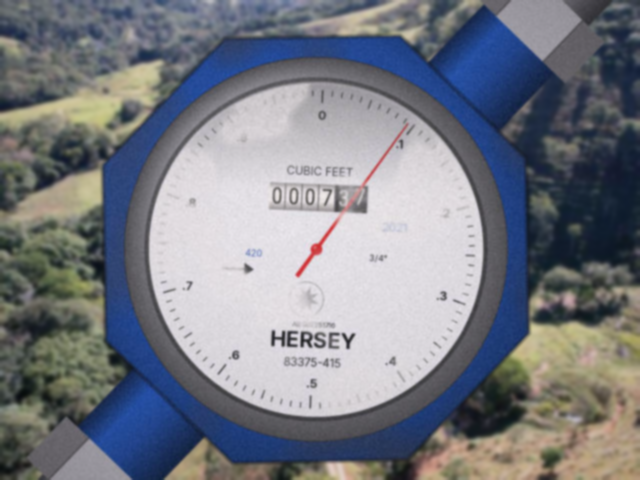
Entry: 737.09 ft³
